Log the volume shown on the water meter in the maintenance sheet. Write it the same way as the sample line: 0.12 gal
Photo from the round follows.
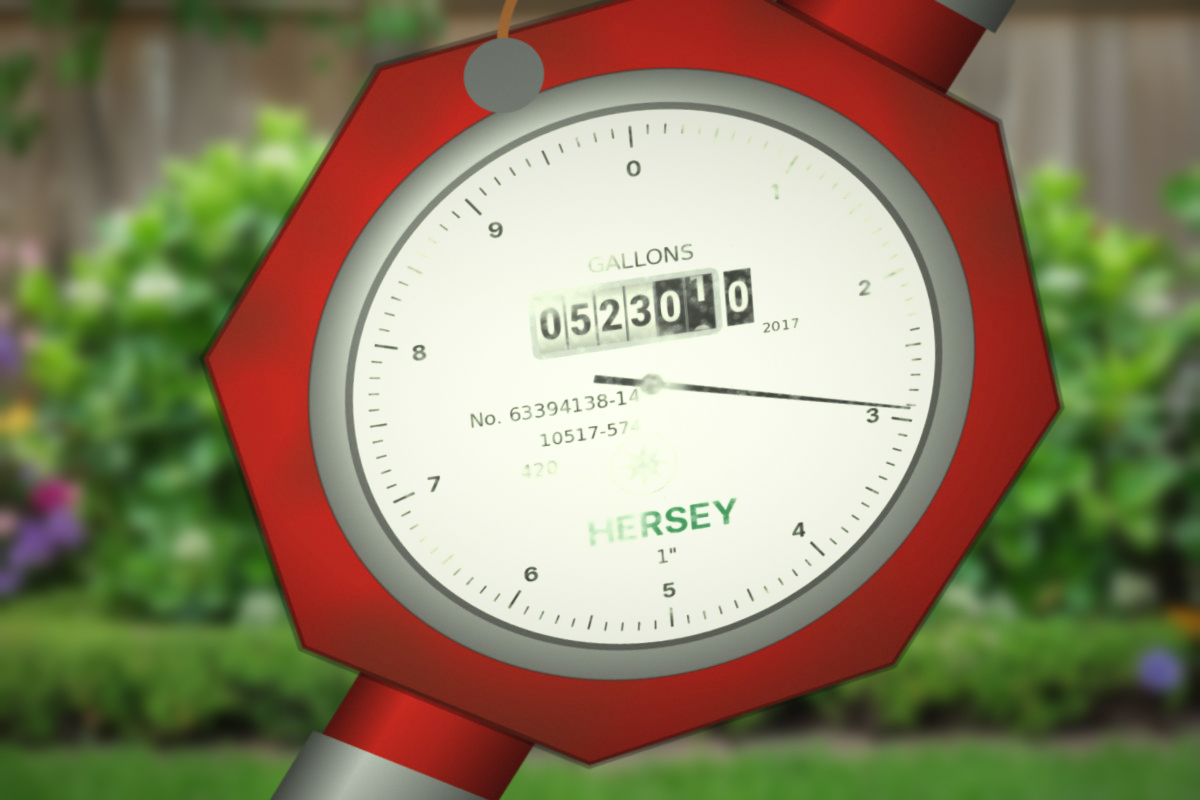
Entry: 523012.9 gal
